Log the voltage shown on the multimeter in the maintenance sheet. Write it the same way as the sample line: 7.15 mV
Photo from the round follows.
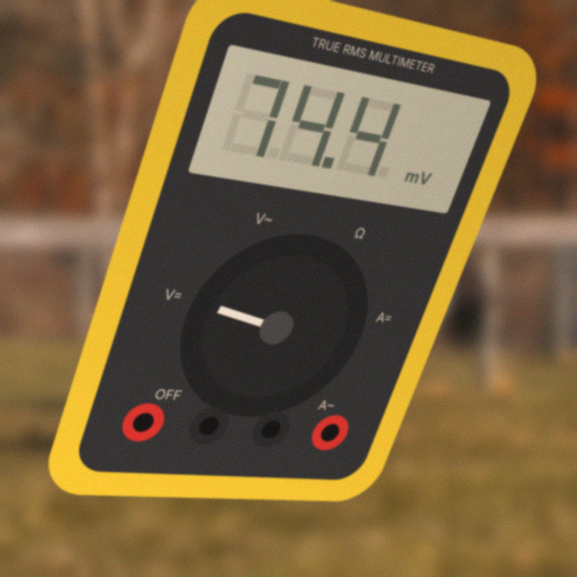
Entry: 74.4 mV
